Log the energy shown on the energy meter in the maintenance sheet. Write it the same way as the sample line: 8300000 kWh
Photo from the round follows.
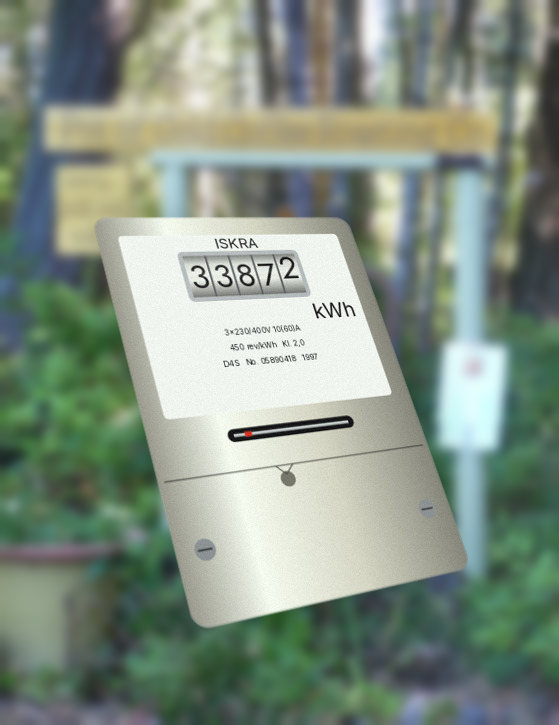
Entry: 33872 kWh
